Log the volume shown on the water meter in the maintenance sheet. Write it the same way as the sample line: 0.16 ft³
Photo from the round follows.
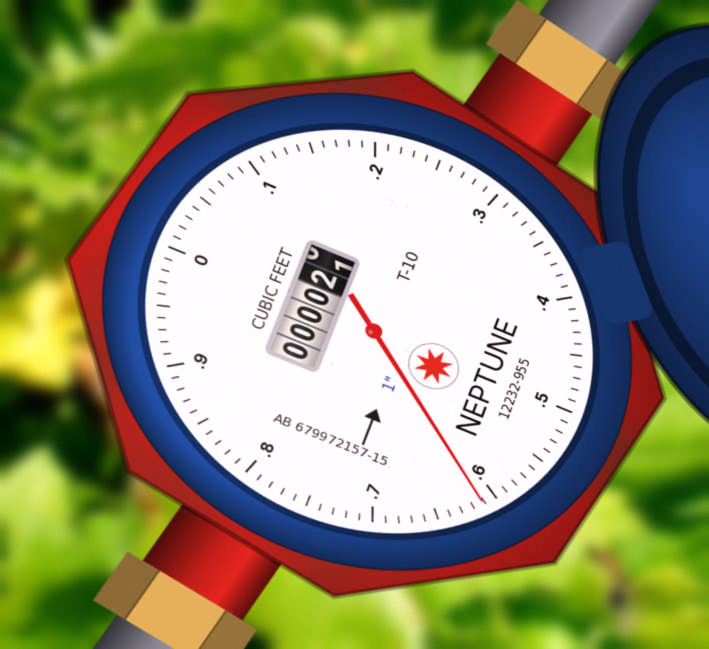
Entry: 20.61 ft³
